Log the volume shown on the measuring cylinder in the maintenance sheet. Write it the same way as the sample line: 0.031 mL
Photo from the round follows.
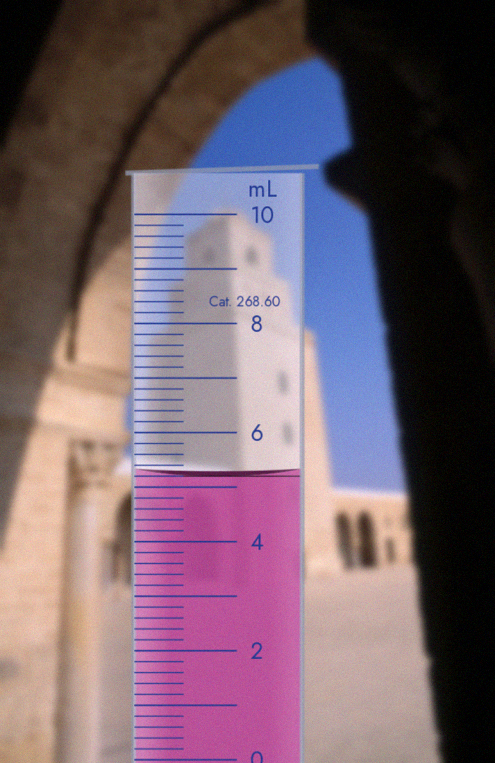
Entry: 5.2 mL
